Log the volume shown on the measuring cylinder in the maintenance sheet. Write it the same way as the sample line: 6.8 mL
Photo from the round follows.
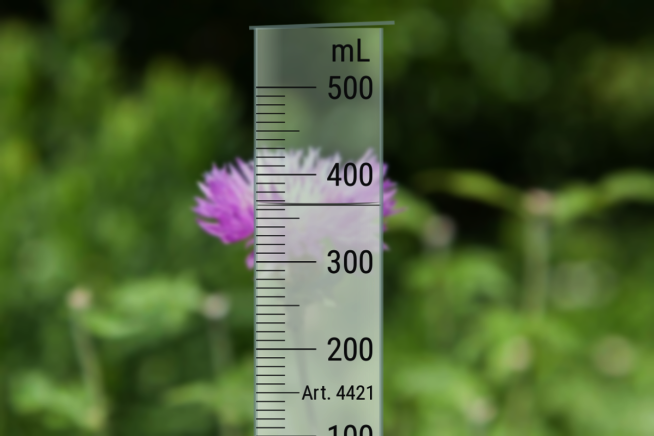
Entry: 365 mL
